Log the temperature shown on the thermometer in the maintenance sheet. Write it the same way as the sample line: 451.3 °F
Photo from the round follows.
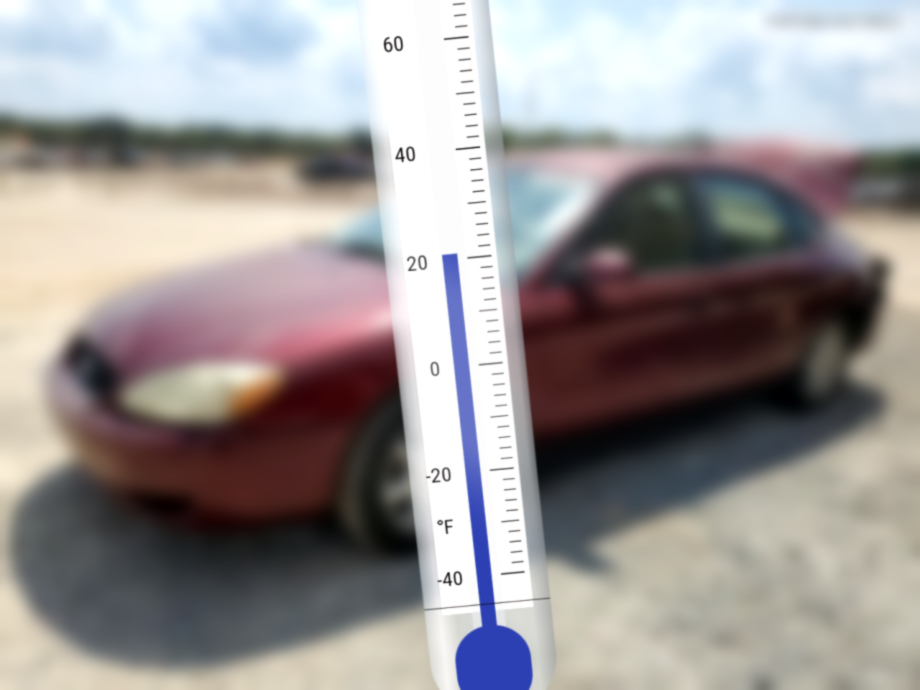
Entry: 21 °F
